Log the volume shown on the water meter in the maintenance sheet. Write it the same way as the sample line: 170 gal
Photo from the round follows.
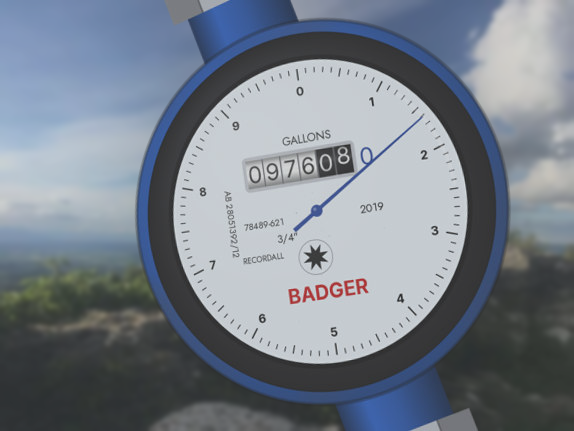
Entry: 976081.6 gal
